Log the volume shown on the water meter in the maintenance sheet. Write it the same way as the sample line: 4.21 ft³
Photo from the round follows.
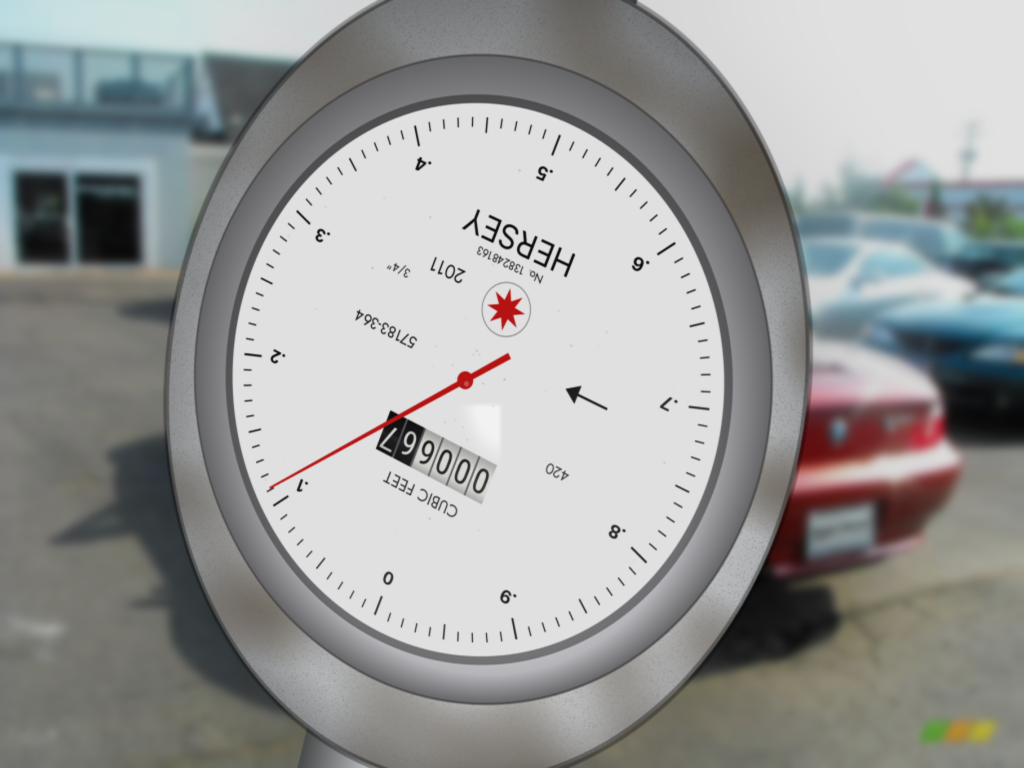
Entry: 667.11 ft³
